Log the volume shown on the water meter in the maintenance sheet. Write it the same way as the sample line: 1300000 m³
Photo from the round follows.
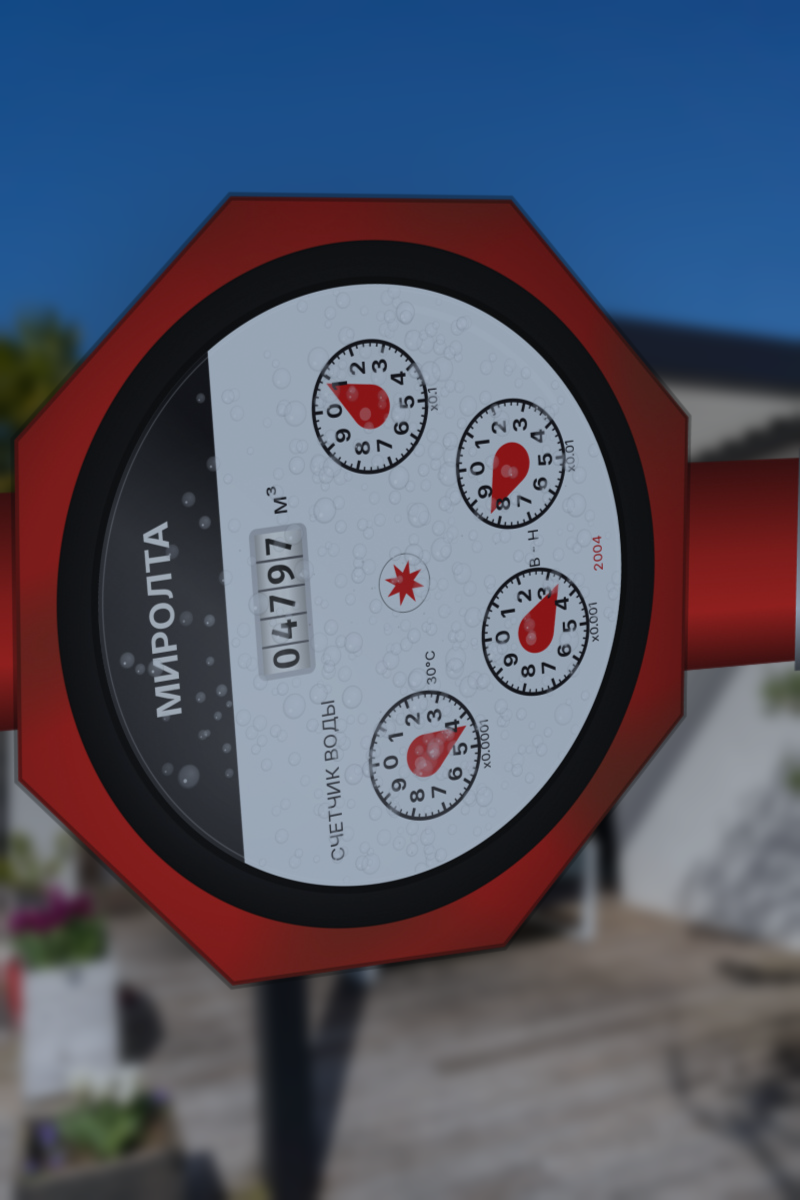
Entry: 4797.0834 m³
